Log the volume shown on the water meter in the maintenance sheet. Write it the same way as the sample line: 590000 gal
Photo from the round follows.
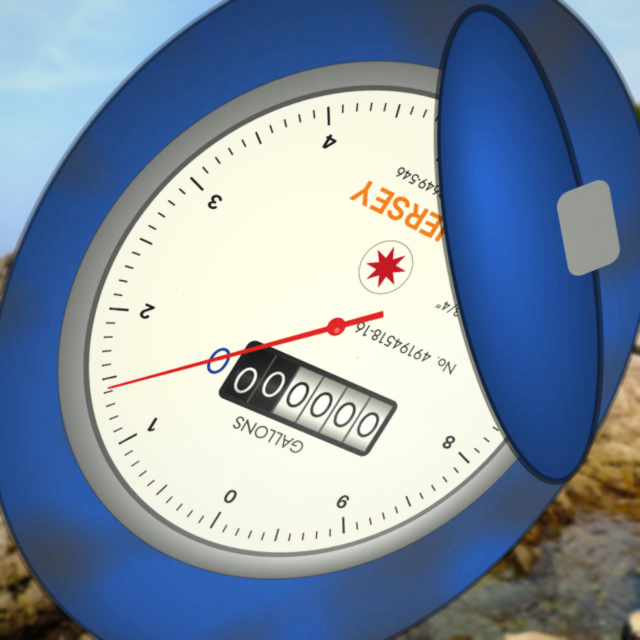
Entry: 1.4 gal
